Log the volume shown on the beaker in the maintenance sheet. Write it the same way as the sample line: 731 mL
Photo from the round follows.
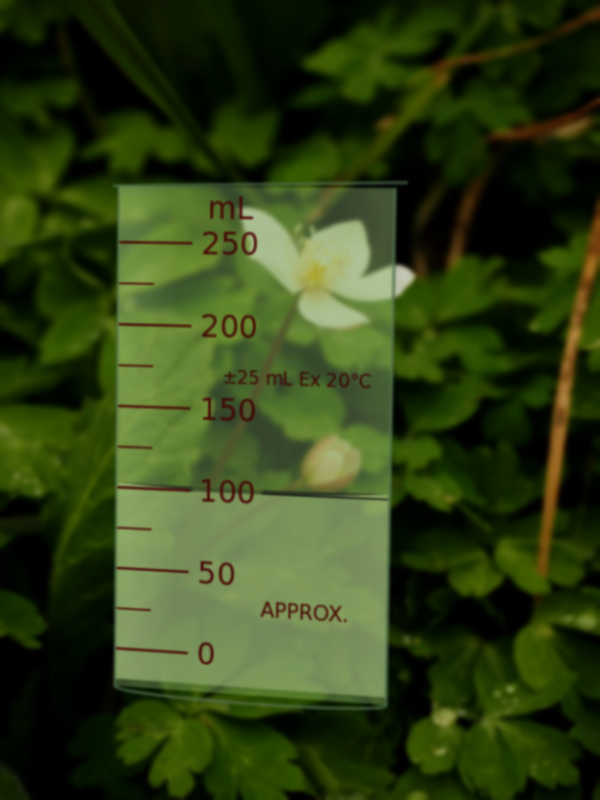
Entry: 100 mL
